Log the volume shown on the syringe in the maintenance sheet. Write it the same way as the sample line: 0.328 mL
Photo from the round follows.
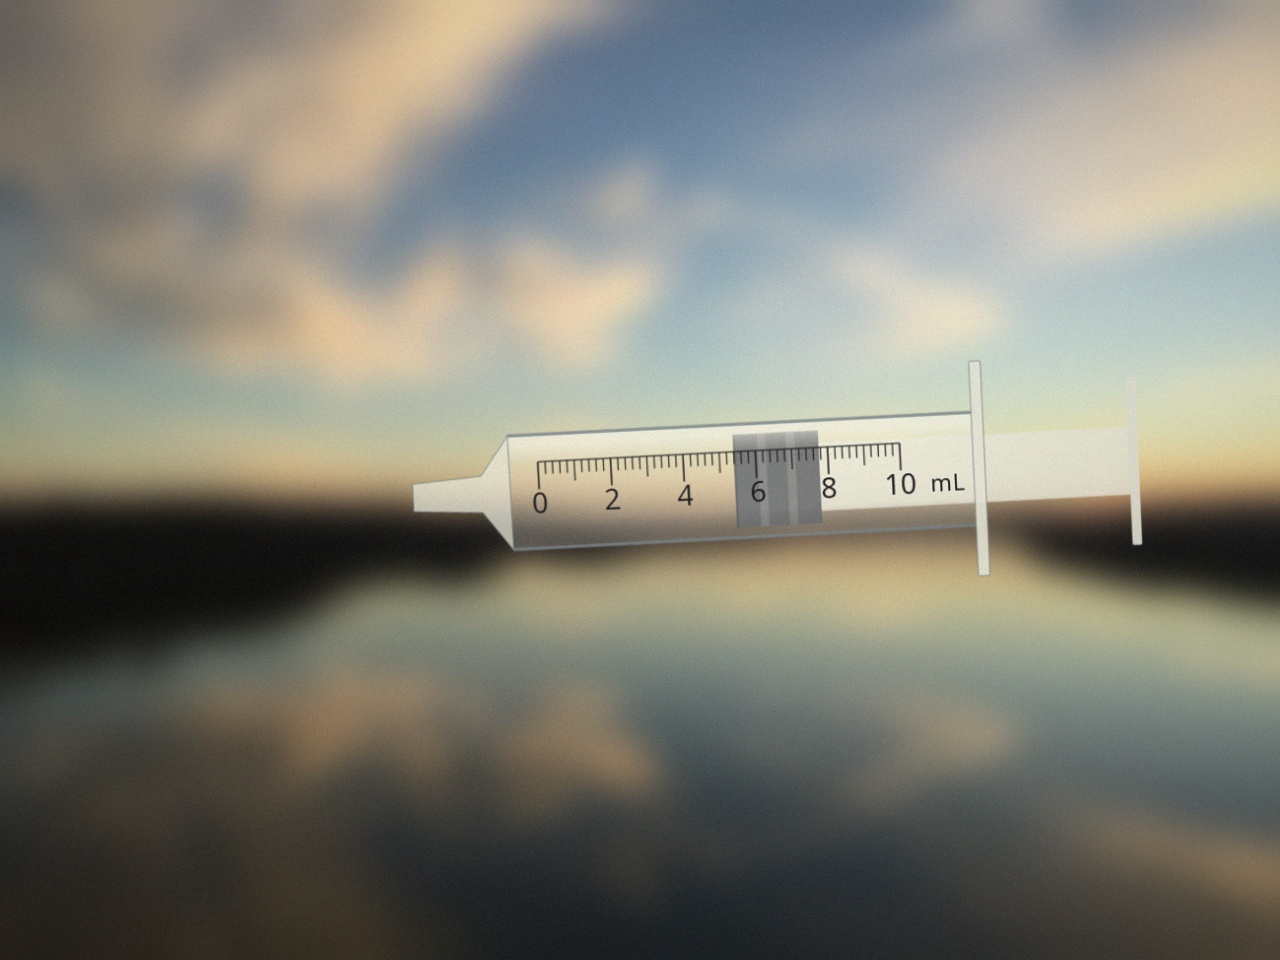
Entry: 5.4 mL
